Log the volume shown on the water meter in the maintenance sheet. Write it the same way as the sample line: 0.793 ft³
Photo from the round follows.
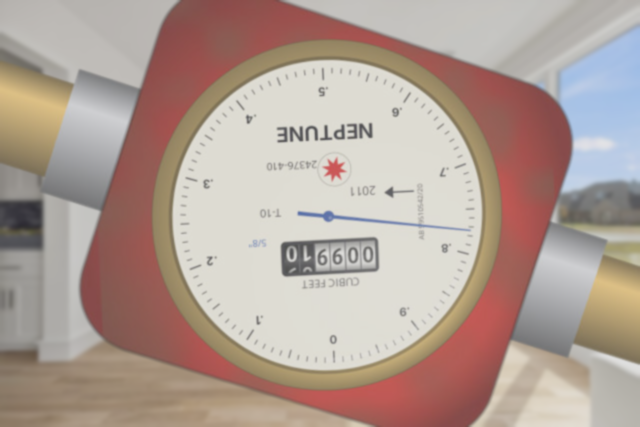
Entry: 9909.77 ft³
